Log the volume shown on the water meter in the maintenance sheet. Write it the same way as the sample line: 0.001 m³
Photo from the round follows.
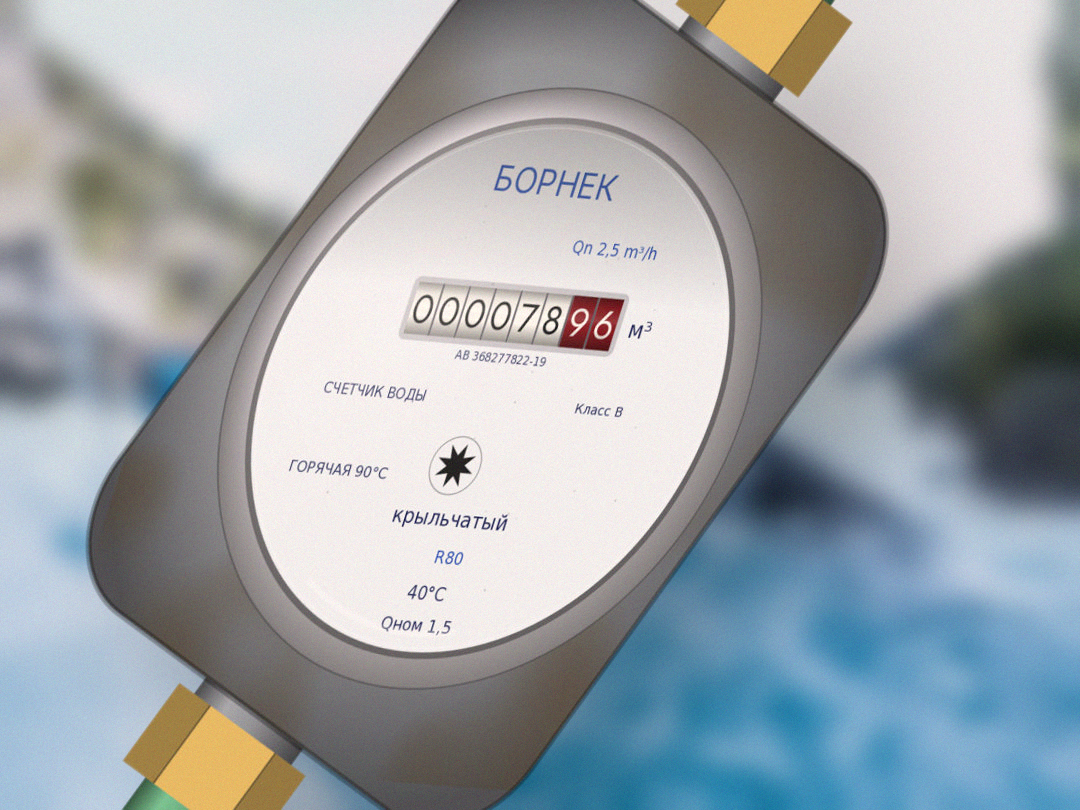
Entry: 78.96 m³
